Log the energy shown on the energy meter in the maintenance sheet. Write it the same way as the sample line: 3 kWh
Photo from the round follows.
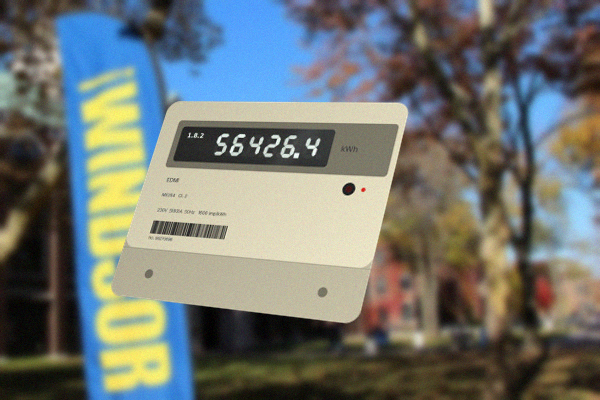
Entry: 56426.4 kWh
